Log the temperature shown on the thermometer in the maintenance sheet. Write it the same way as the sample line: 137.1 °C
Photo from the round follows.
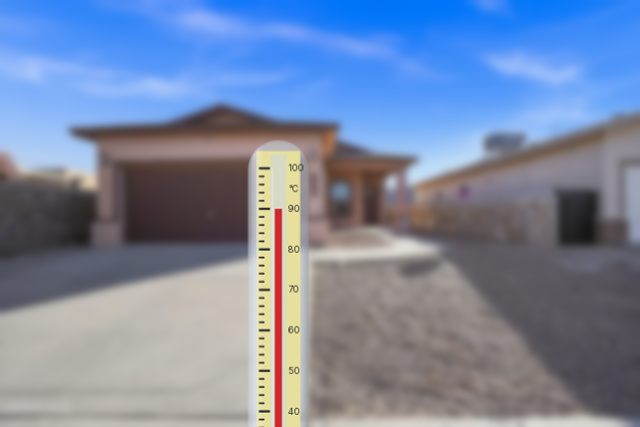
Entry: 90 °C
